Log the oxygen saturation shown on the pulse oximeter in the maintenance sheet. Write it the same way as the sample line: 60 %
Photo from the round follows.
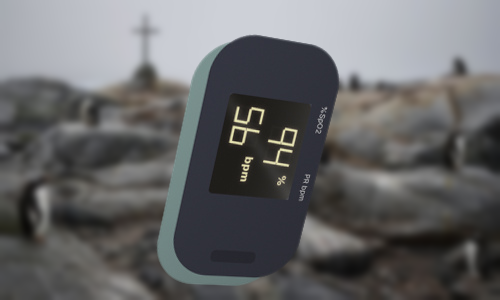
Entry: 94 %
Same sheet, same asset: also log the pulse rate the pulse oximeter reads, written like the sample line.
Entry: 56 bpm
